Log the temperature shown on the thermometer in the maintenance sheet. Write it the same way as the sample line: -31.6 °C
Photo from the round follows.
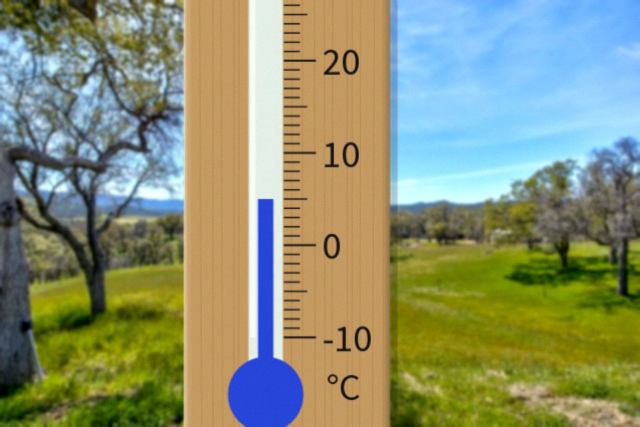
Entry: 5 °C
